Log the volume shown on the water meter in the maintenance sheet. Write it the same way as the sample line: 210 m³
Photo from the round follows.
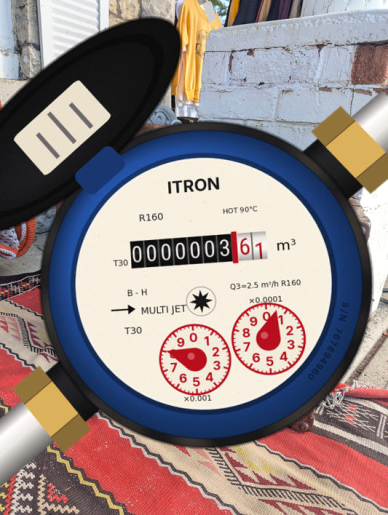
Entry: 3.6080 m³
